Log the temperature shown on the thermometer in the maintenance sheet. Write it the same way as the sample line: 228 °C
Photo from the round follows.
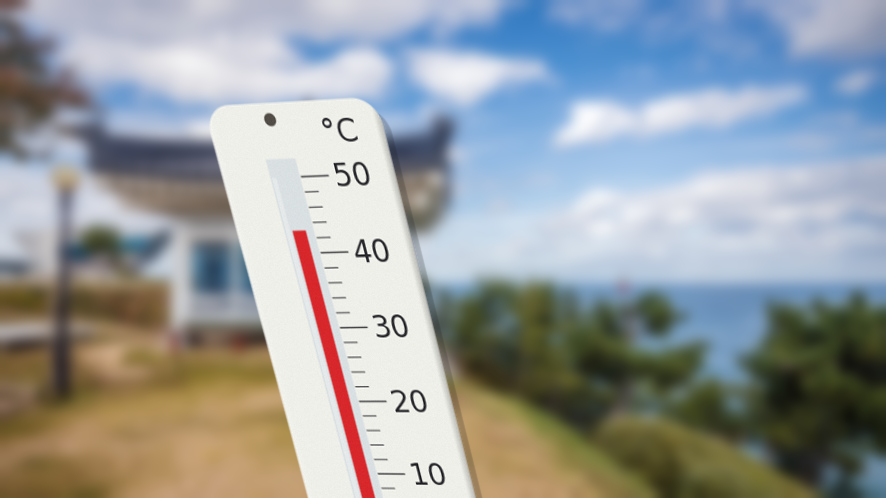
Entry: 43 °C
